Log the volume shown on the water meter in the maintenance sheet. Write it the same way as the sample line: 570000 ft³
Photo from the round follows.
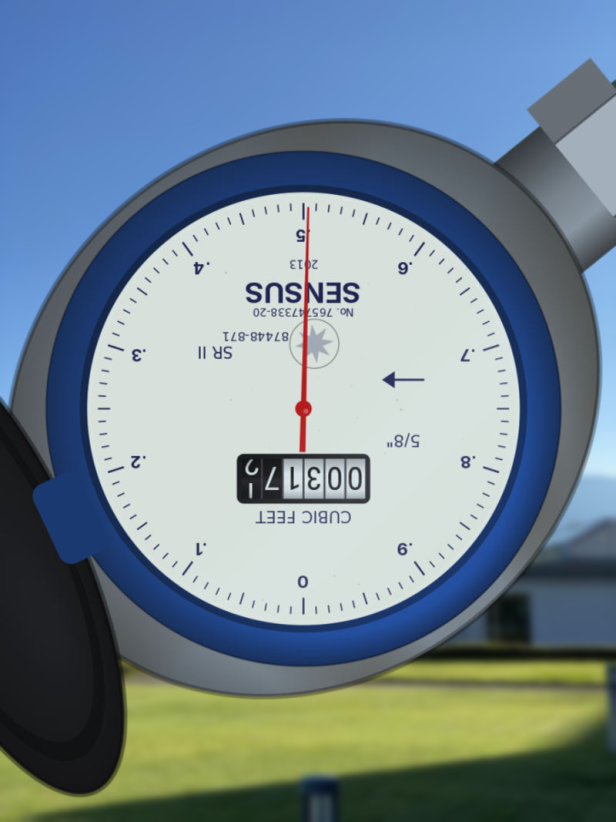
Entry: 3171.50 ft³
